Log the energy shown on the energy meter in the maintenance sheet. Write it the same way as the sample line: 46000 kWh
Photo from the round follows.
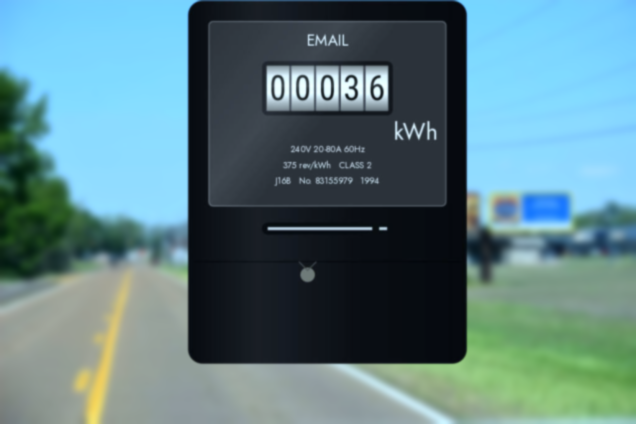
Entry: 36 kWh
